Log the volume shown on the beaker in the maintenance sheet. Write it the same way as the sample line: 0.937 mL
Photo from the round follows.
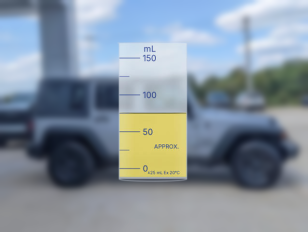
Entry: 75 mL
